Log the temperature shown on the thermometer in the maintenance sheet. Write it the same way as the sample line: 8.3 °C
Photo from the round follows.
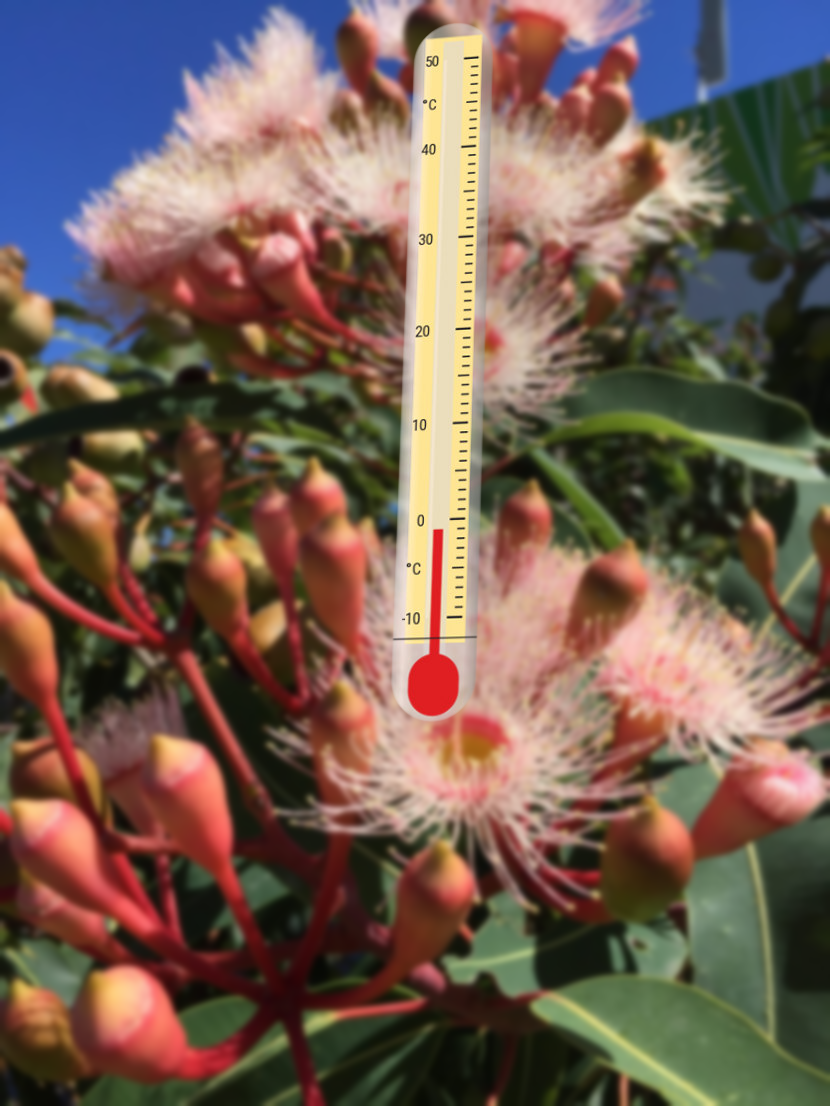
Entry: -1 °C
